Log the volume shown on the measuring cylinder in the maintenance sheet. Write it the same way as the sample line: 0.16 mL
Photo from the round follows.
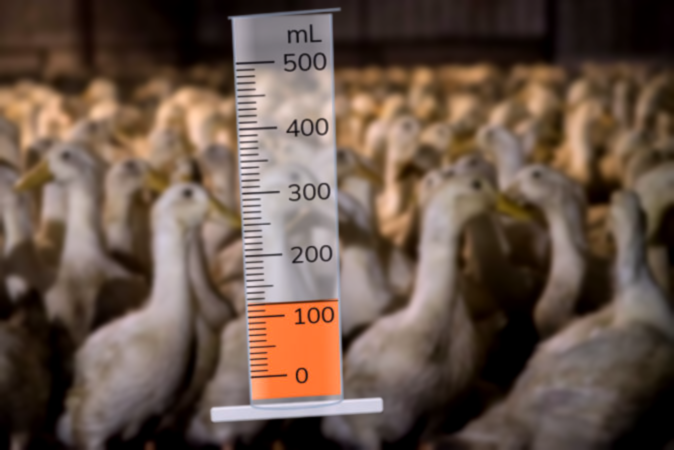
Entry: 120 mL
